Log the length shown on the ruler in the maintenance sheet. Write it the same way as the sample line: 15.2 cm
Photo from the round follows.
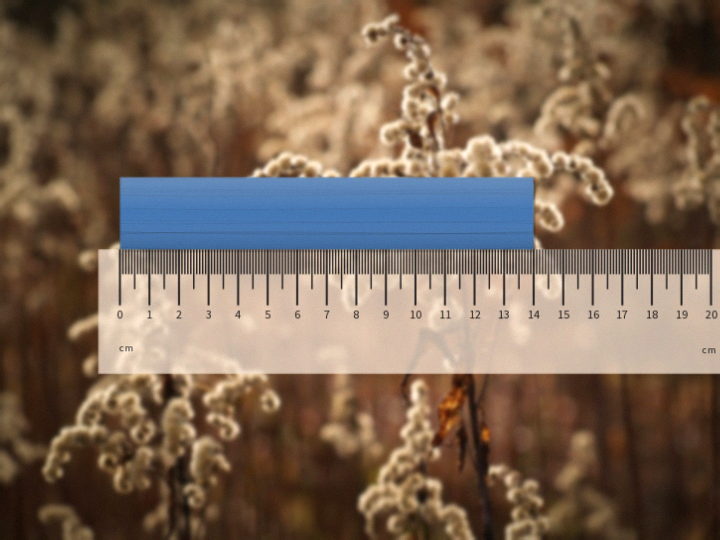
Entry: 14 cm
